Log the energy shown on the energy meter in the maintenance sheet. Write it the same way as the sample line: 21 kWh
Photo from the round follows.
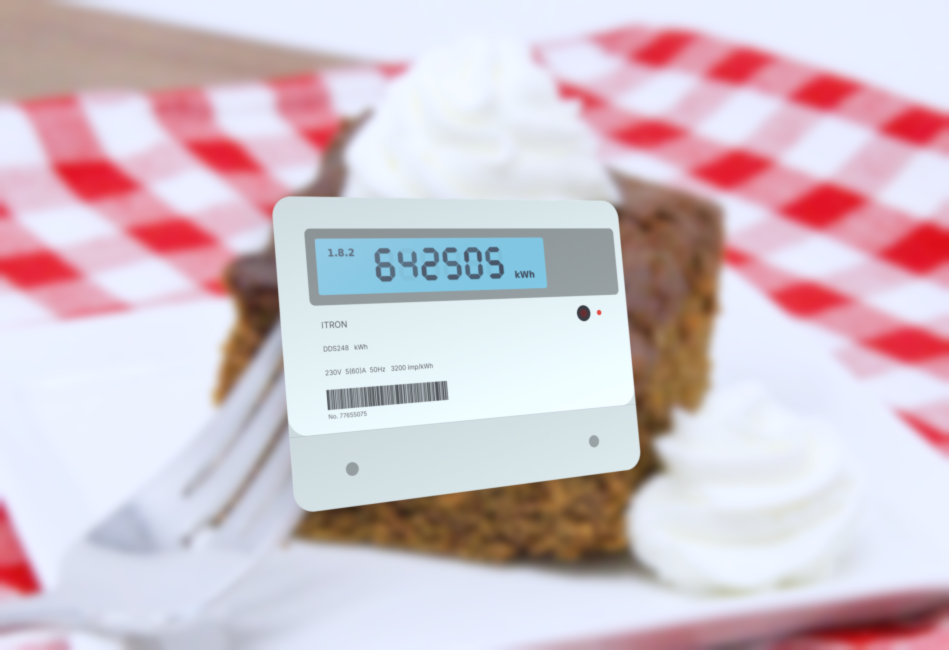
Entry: 642505 kWh
